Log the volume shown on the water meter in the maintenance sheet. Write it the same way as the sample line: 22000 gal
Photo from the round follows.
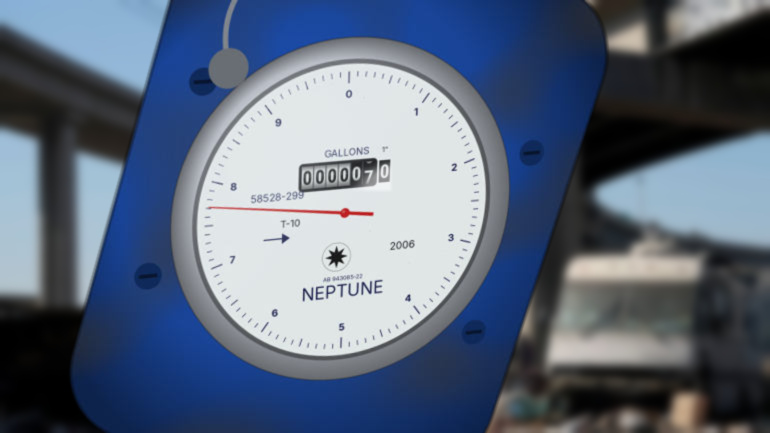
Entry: 67.7 gal
